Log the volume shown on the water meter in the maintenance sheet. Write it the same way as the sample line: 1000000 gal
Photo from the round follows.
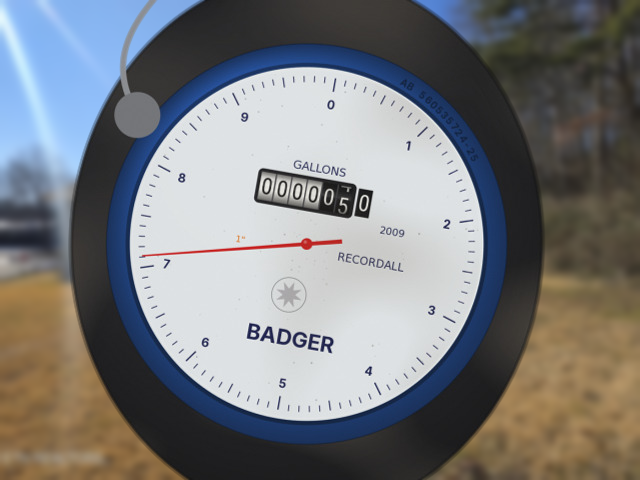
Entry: 47.1 gal
